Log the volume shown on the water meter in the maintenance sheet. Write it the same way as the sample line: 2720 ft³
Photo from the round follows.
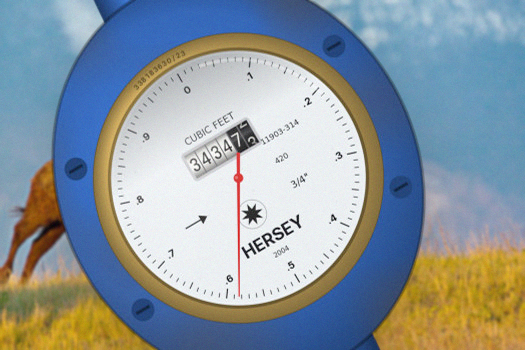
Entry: 343472.58 ft³
